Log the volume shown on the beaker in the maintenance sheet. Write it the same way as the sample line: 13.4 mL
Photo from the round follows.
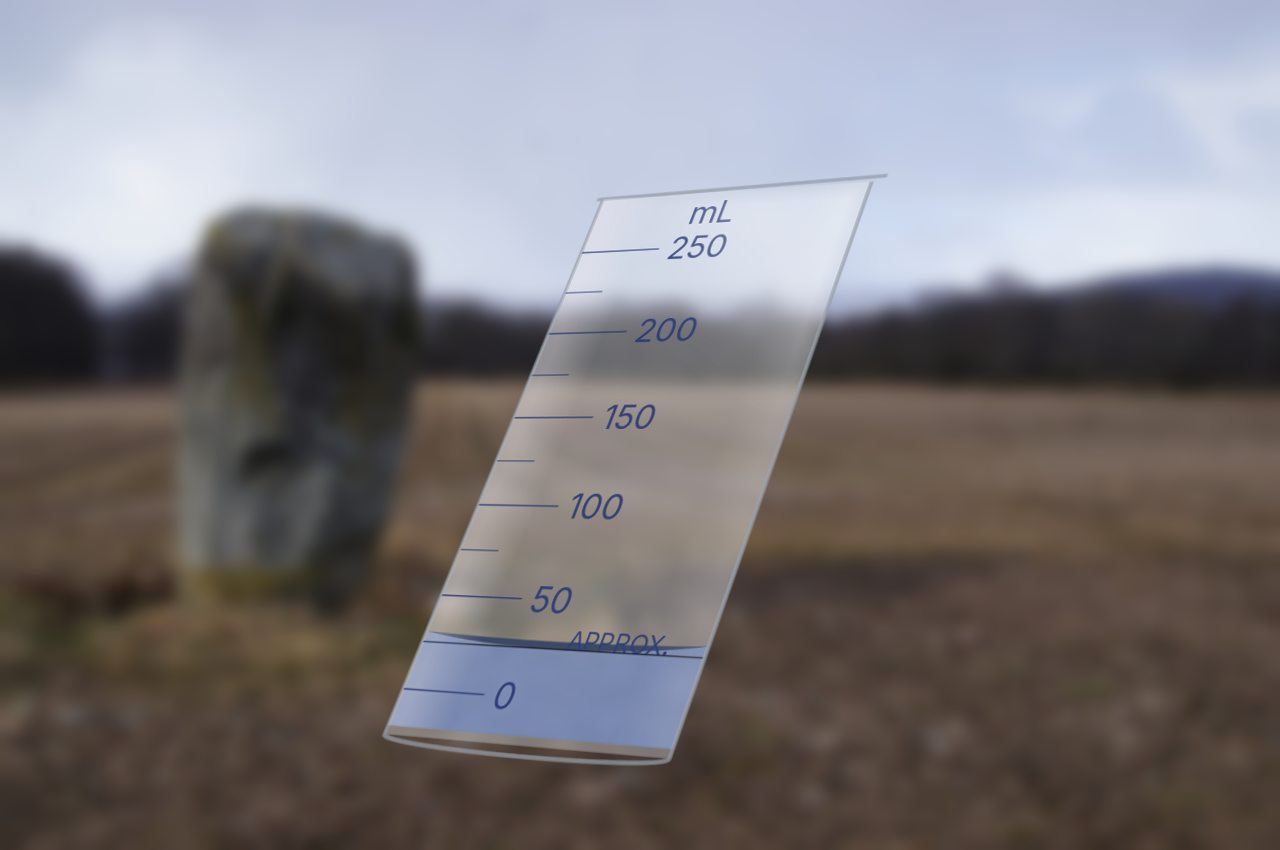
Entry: 25 mL
